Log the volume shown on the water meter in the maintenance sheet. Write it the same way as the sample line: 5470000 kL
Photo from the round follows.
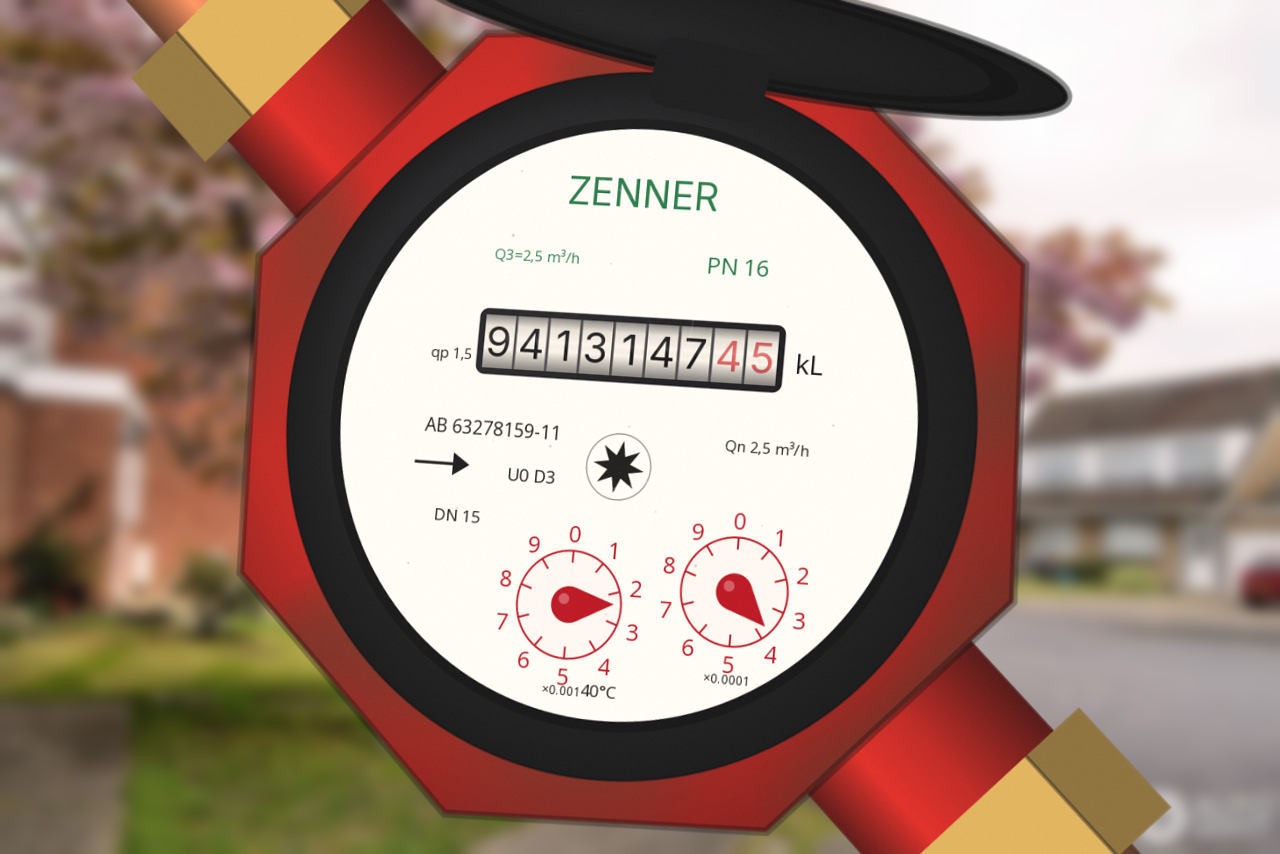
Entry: 9413147.4523 kL
